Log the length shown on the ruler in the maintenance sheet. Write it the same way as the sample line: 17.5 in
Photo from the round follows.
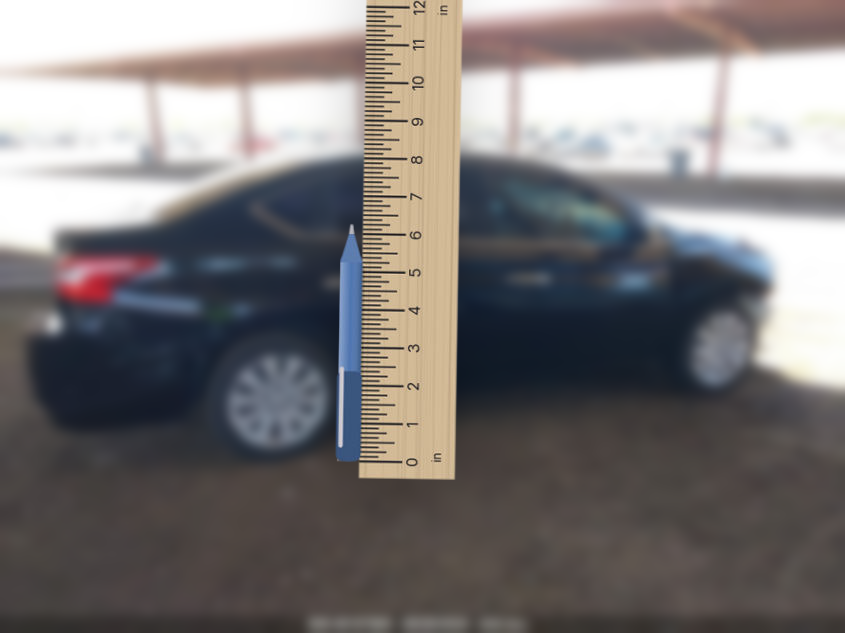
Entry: 6.25 in
